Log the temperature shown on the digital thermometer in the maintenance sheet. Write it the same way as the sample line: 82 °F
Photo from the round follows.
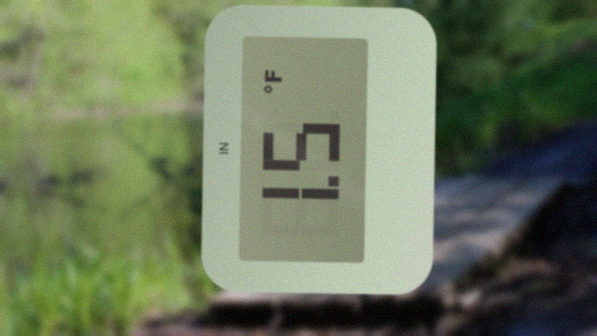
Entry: 1.5 °F
